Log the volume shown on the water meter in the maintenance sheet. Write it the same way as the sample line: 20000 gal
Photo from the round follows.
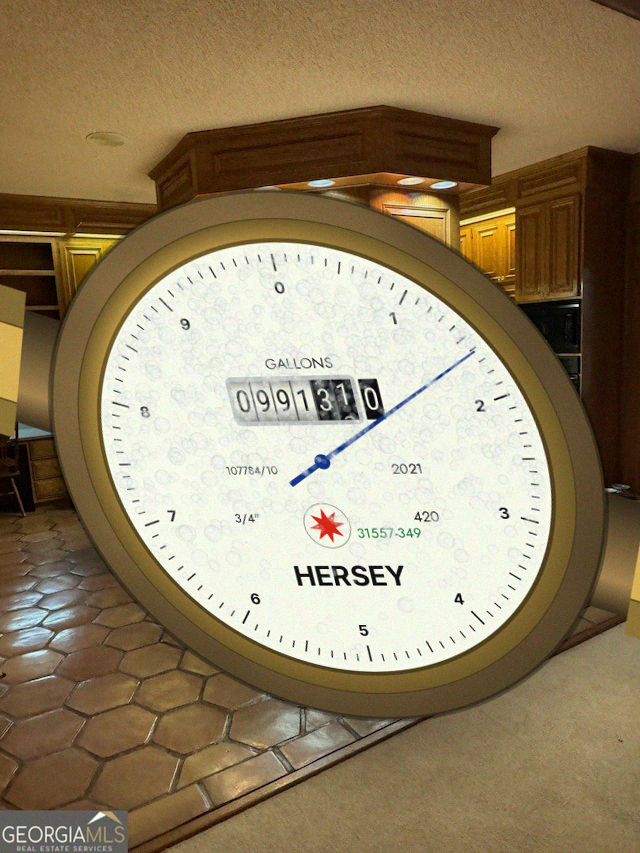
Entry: 991311.6 gal
